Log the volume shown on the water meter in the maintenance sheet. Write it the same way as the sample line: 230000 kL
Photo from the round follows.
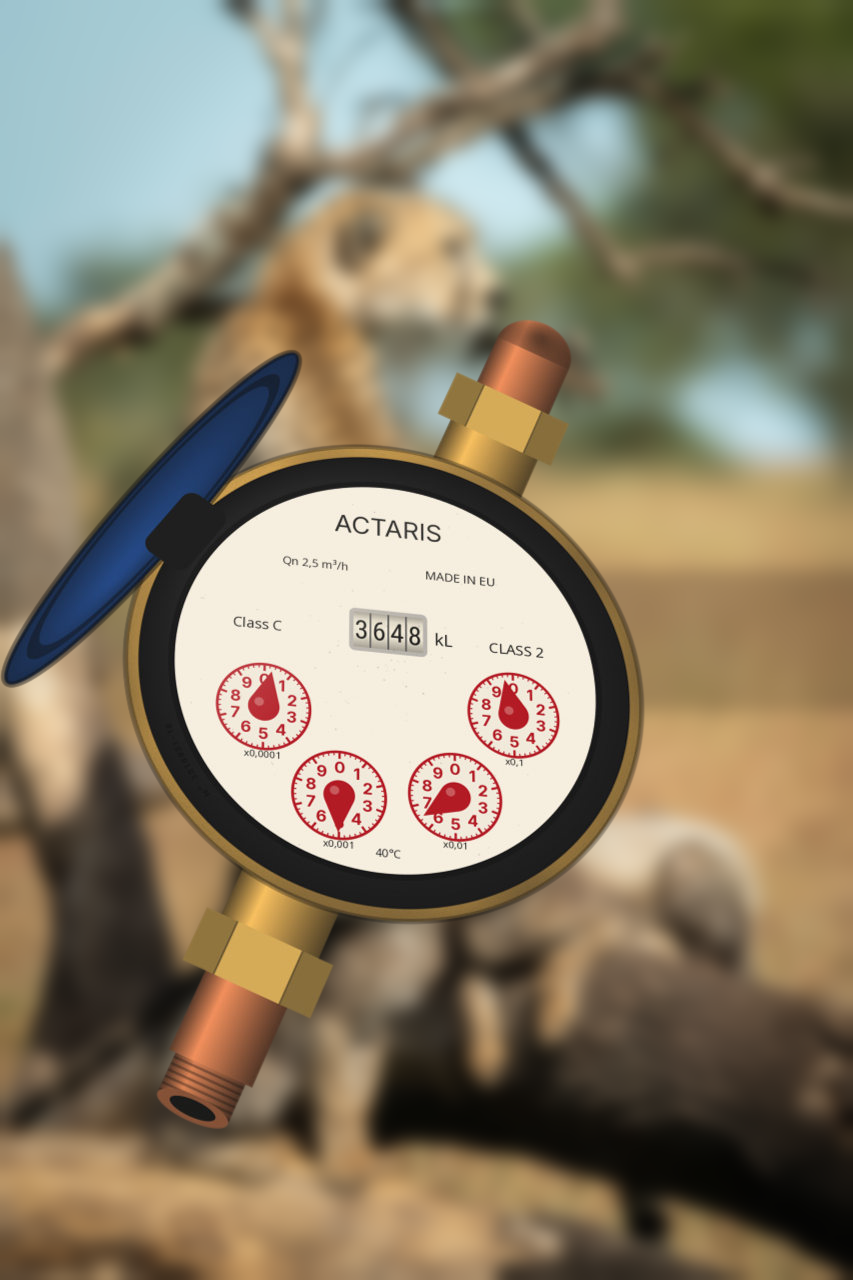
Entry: 3647.9650 kL
